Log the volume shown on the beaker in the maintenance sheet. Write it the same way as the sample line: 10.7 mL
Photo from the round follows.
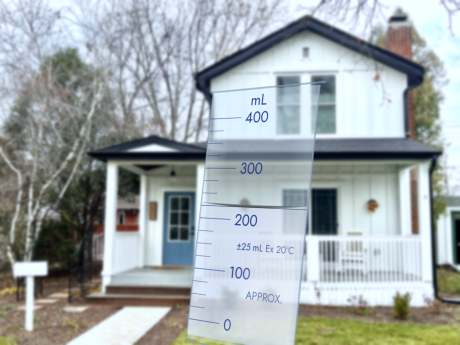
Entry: 225 mL
